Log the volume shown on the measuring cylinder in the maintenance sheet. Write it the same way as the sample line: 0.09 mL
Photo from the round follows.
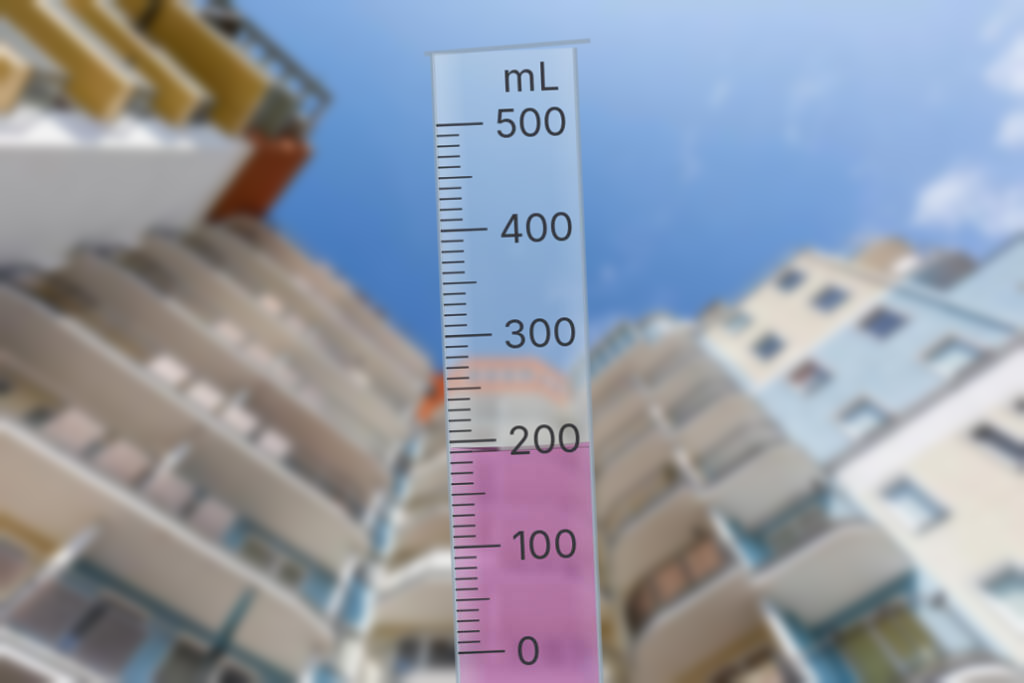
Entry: 190 mL
